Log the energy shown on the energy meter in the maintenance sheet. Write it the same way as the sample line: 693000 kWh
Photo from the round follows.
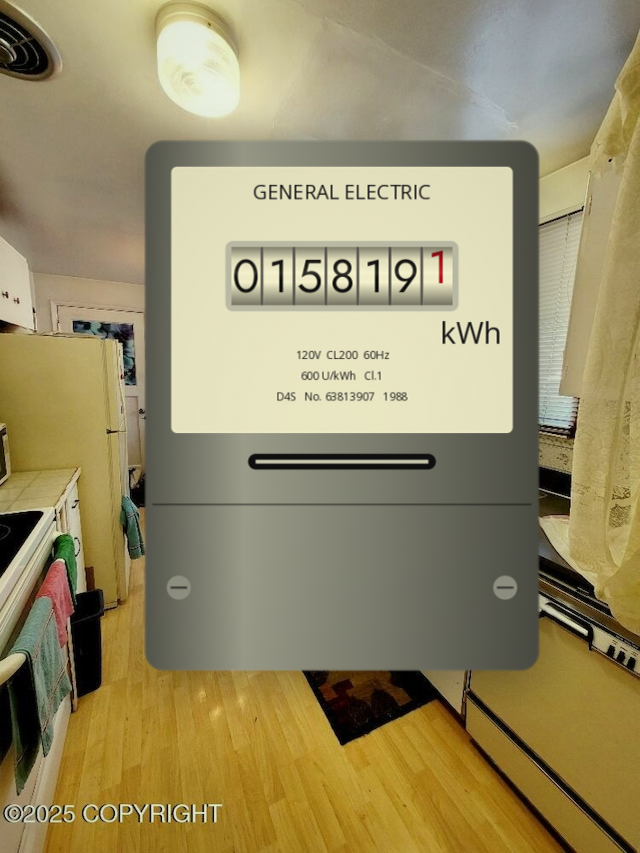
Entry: 15819.1 kWh
